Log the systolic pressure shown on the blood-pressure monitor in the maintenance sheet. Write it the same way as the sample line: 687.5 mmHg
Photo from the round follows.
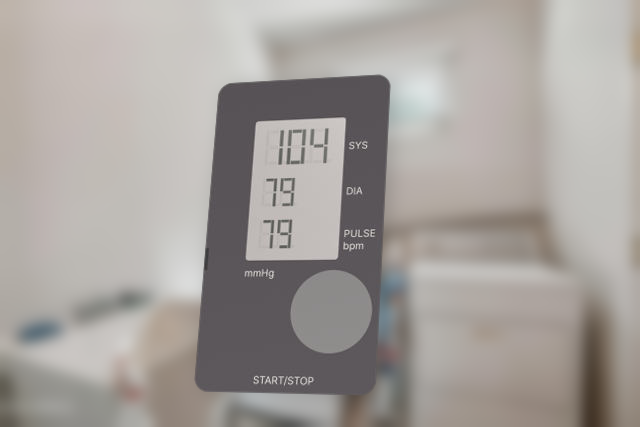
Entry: 104 mmHg
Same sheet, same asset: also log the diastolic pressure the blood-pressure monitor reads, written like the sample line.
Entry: 79 mmHg
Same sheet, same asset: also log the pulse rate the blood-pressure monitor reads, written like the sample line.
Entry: 79 bpm
